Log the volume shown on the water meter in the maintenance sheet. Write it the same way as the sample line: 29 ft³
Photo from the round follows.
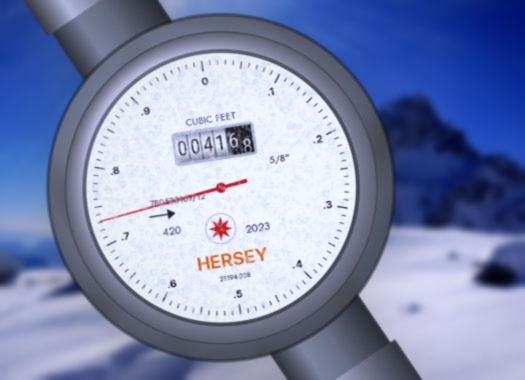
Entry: 4167.73 ft³
